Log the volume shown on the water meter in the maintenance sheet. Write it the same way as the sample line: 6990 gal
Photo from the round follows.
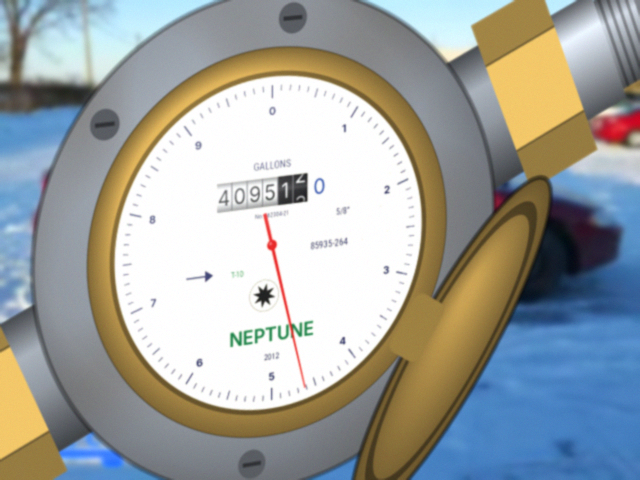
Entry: 4095124.6 gal
